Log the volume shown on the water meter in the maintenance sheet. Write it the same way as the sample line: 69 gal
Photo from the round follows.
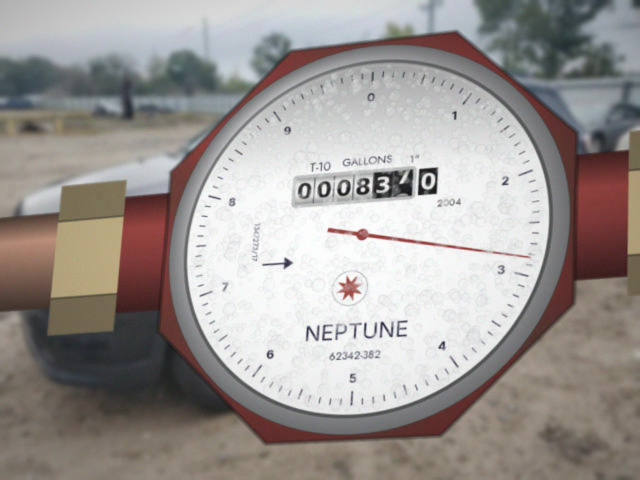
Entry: 8372.8 gal
